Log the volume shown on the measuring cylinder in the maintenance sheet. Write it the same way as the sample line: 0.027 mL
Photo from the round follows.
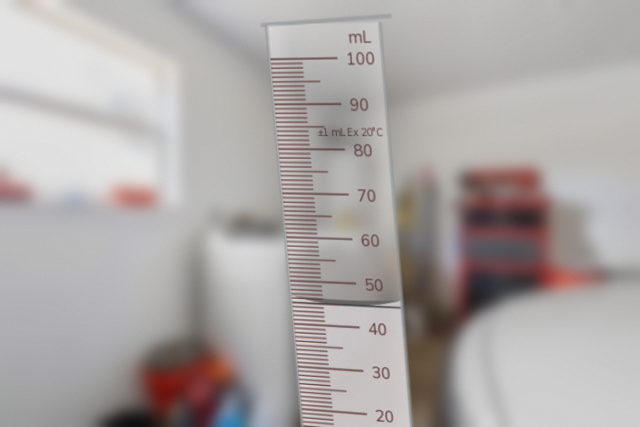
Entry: 45 mL
